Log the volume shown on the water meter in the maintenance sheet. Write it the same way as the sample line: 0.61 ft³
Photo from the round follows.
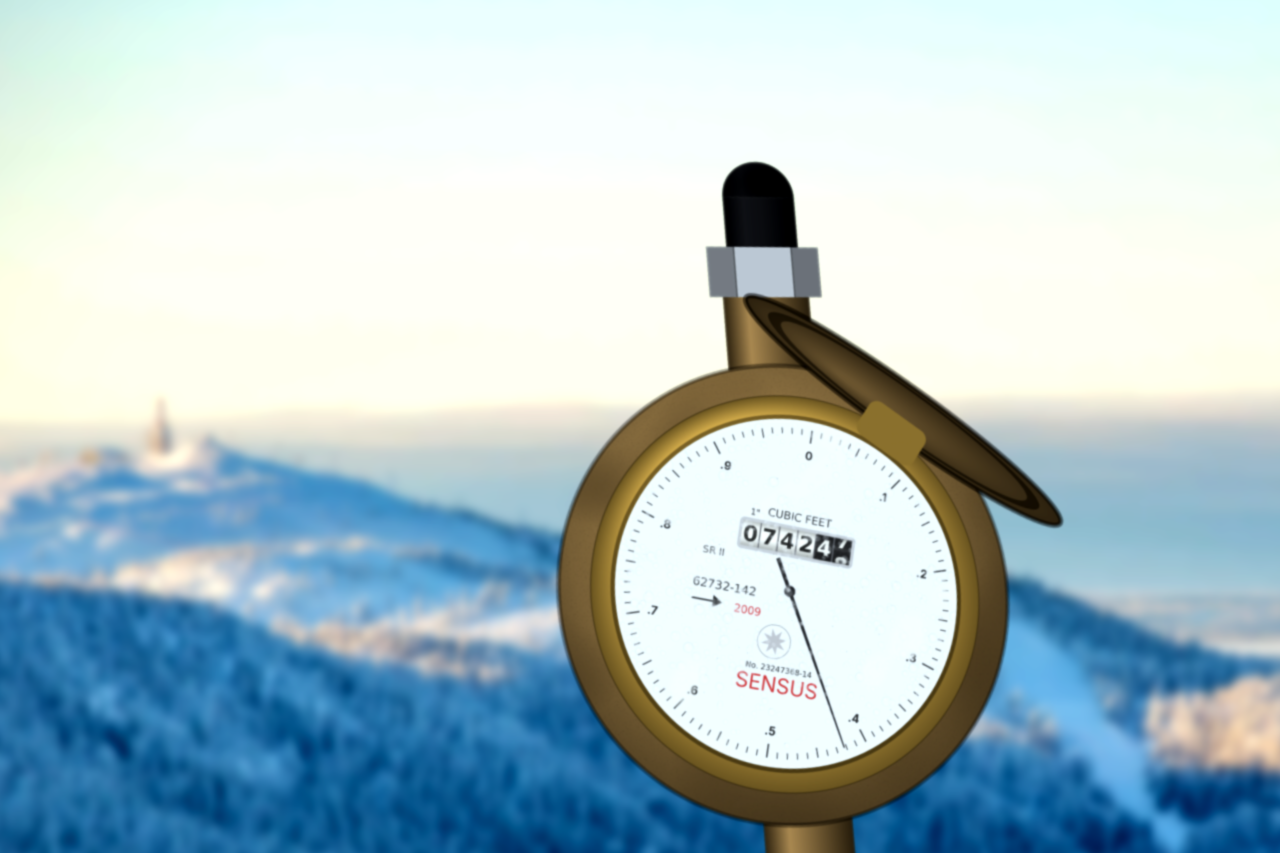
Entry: 74247.42 ft³
